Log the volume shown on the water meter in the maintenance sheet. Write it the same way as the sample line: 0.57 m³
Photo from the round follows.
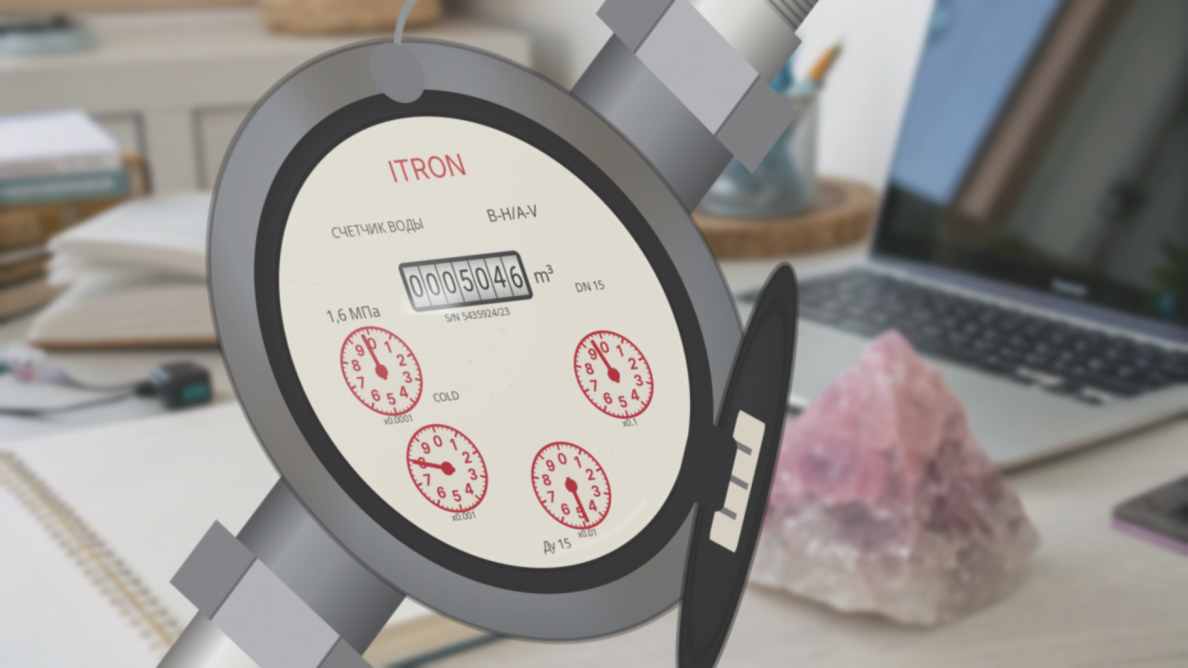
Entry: 5045.9479 m³
